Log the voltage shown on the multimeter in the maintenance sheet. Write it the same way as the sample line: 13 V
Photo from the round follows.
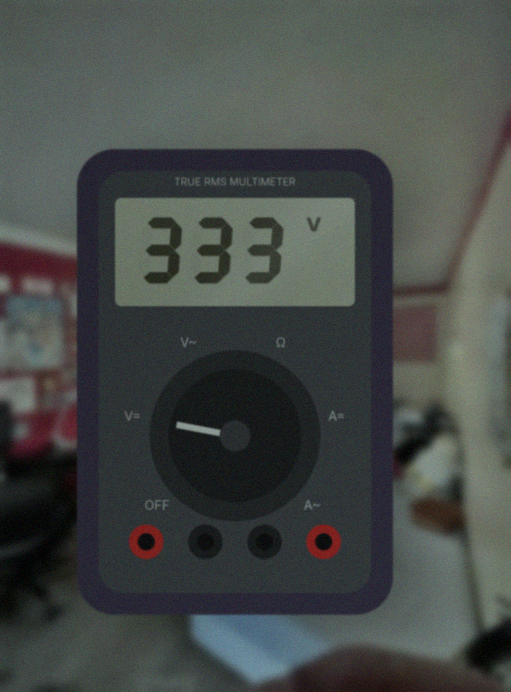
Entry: 333 V
